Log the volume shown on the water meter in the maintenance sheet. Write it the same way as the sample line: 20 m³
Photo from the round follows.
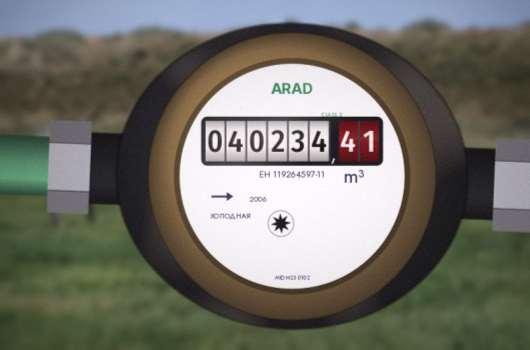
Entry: 40234.41 m³
